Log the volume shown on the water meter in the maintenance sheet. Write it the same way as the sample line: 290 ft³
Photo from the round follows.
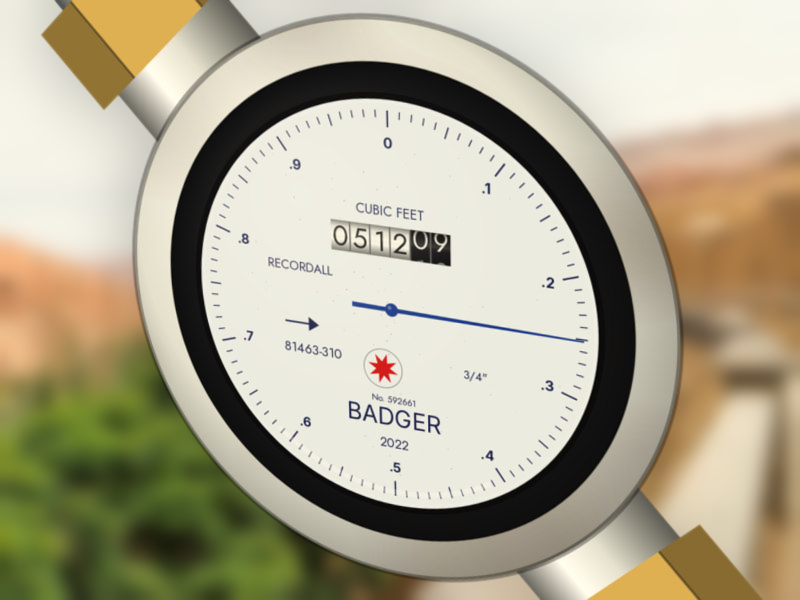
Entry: 51209.25 ft³
